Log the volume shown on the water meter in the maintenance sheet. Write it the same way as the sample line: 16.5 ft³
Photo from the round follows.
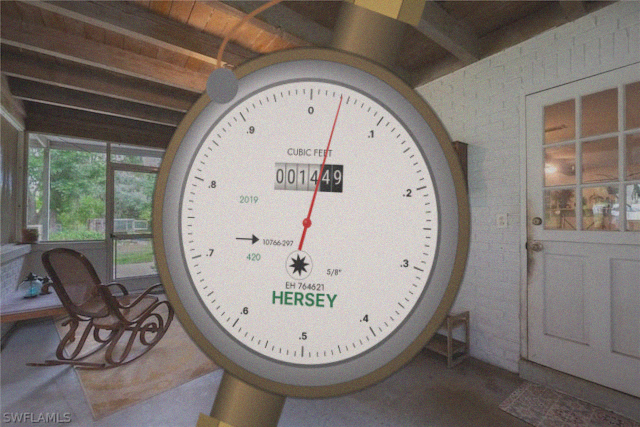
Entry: 1449.04 ft³
